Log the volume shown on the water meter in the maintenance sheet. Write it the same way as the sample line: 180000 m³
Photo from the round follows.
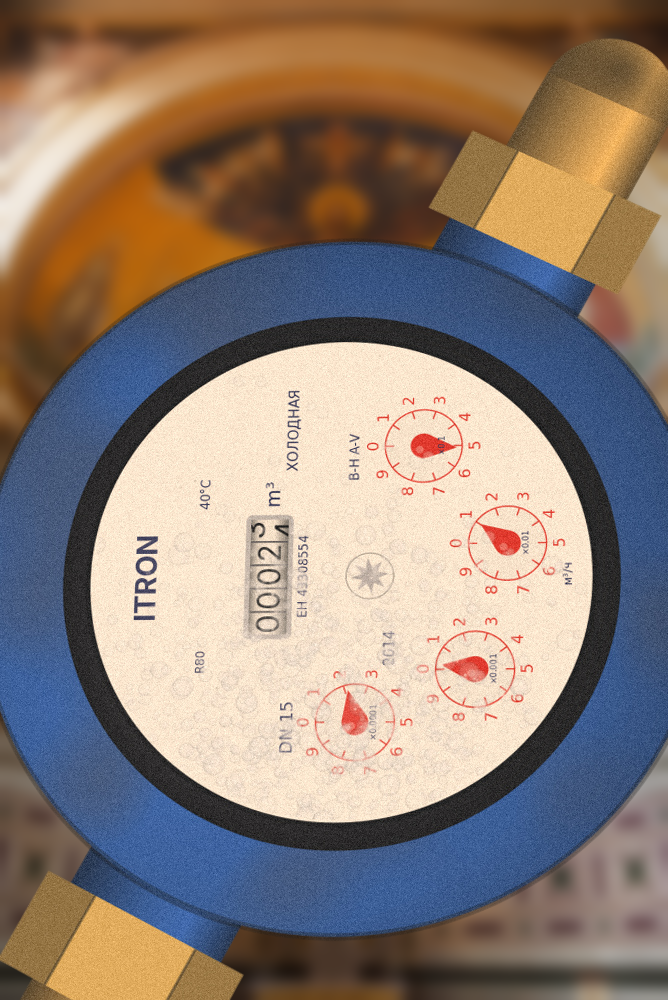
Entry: 23.5102 m³
